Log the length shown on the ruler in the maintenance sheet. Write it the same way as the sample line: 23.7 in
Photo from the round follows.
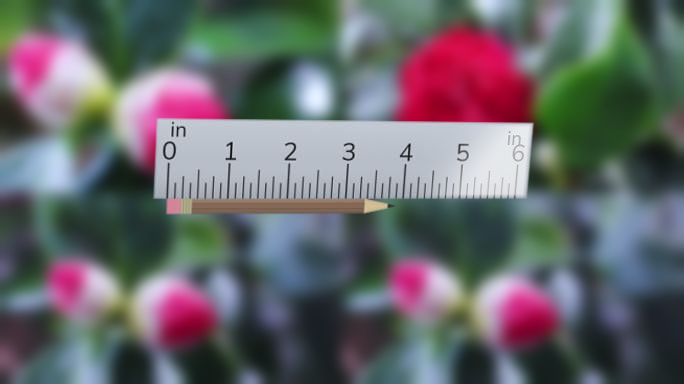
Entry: 3.875 in
